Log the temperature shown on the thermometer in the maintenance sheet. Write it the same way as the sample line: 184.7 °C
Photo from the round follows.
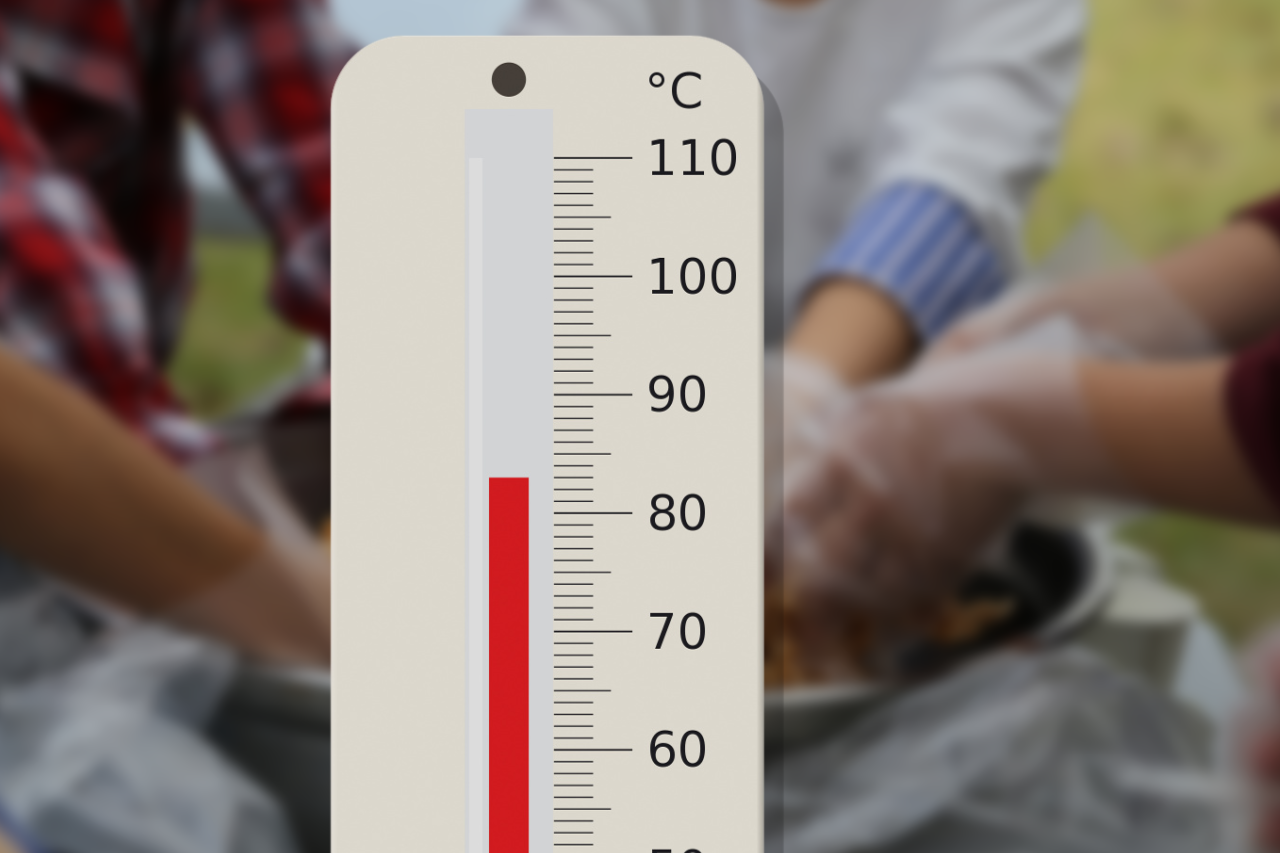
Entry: 83 °C
